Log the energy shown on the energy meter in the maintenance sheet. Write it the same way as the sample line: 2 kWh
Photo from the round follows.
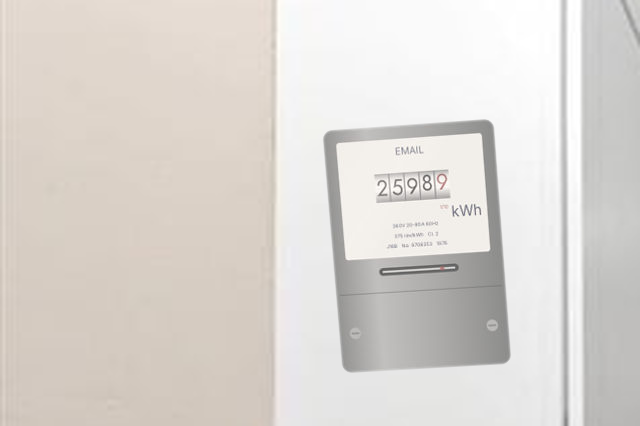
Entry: 2598.9 kWh
